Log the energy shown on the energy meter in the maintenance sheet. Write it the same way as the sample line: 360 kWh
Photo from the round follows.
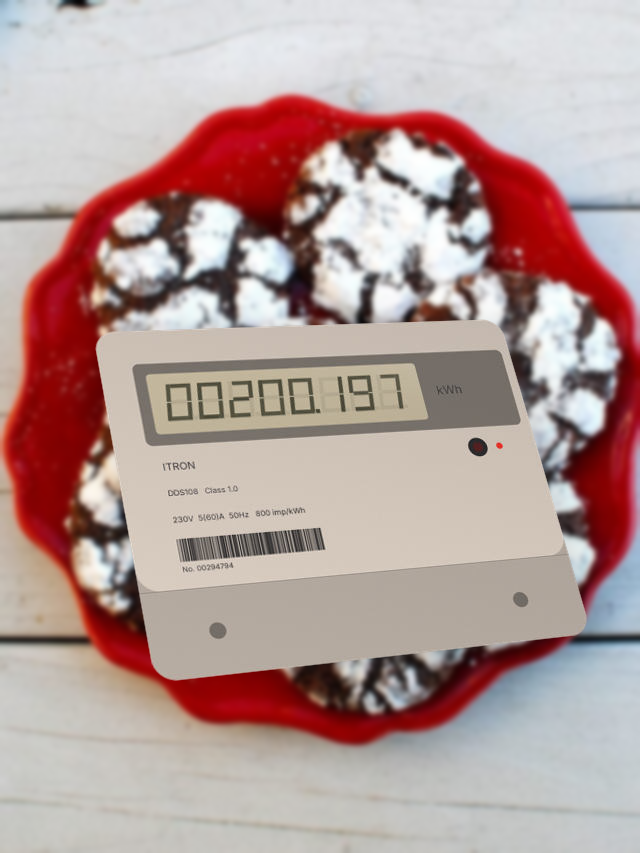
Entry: 200.197 kWh
